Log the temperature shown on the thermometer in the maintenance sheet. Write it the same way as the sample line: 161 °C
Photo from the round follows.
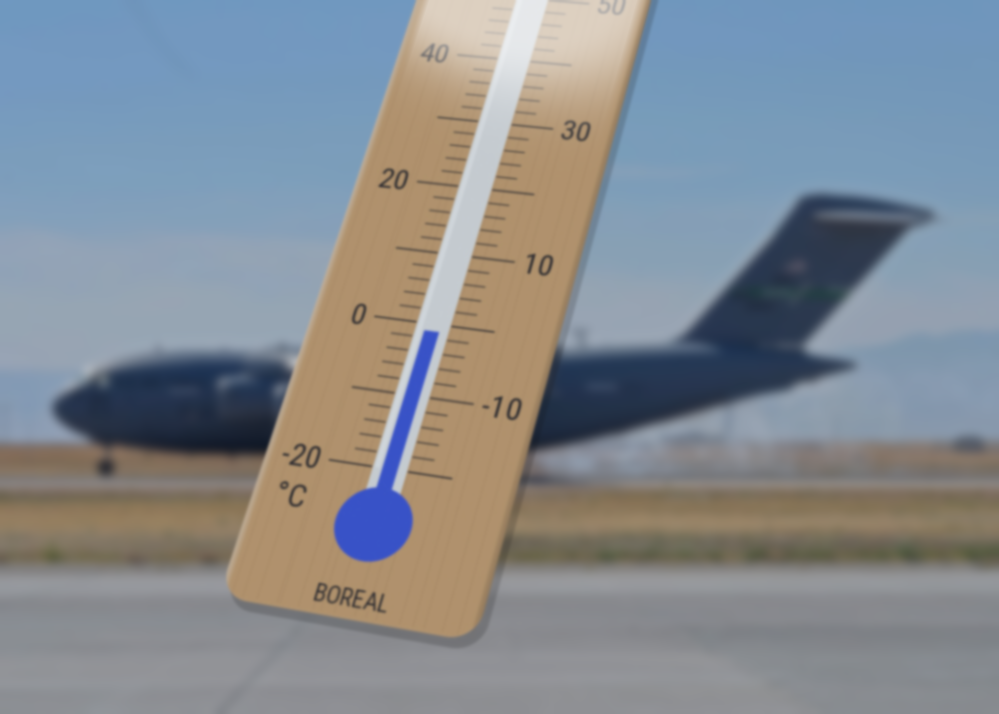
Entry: -1 °C
